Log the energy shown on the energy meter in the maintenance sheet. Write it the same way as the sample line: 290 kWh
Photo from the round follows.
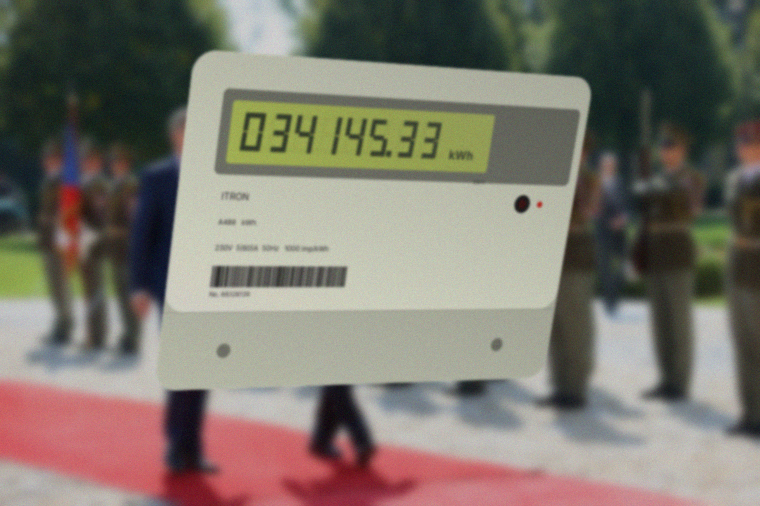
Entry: 34145.33 kWh
